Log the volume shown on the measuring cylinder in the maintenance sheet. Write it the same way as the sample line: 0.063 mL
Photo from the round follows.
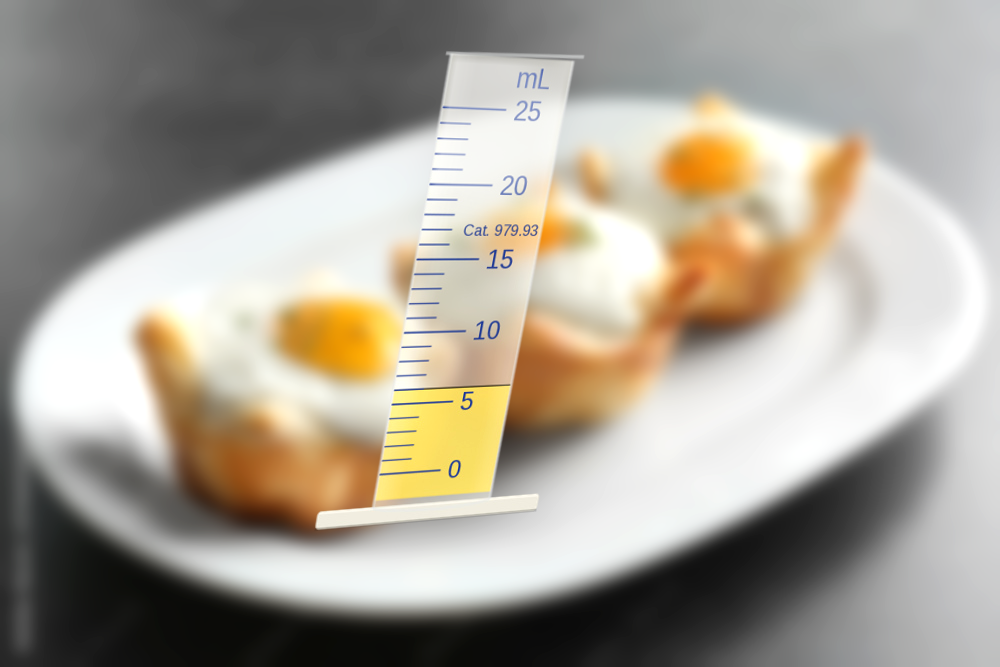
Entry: 6 mL
